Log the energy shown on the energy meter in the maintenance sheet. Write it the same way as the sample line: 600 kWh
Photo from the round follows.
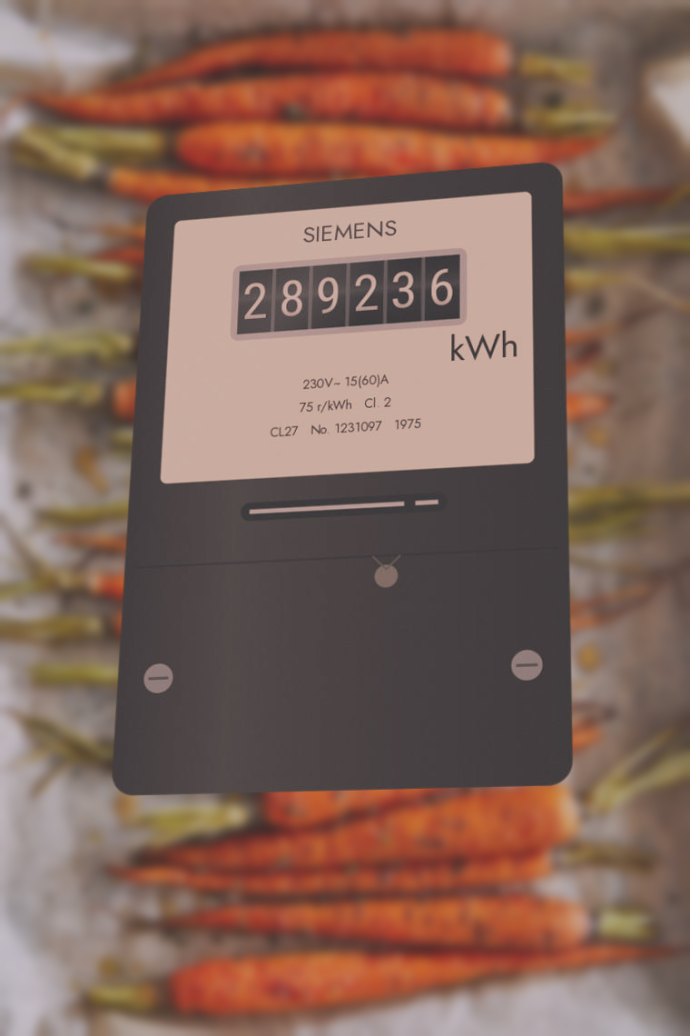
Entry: 289236 kWh
